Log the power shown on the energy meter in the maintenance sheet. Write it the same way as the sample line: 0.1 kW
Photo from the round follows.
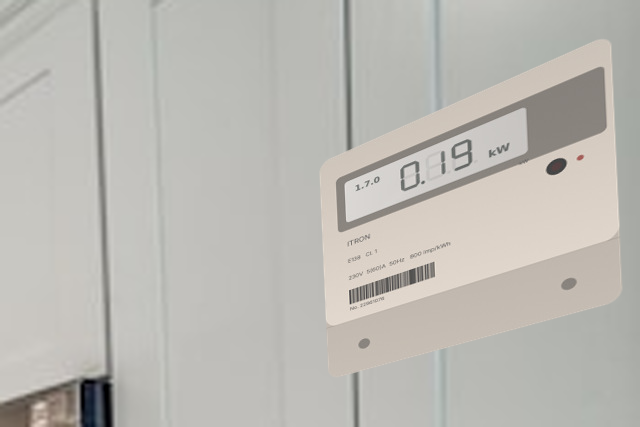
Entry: 0.19 kW
